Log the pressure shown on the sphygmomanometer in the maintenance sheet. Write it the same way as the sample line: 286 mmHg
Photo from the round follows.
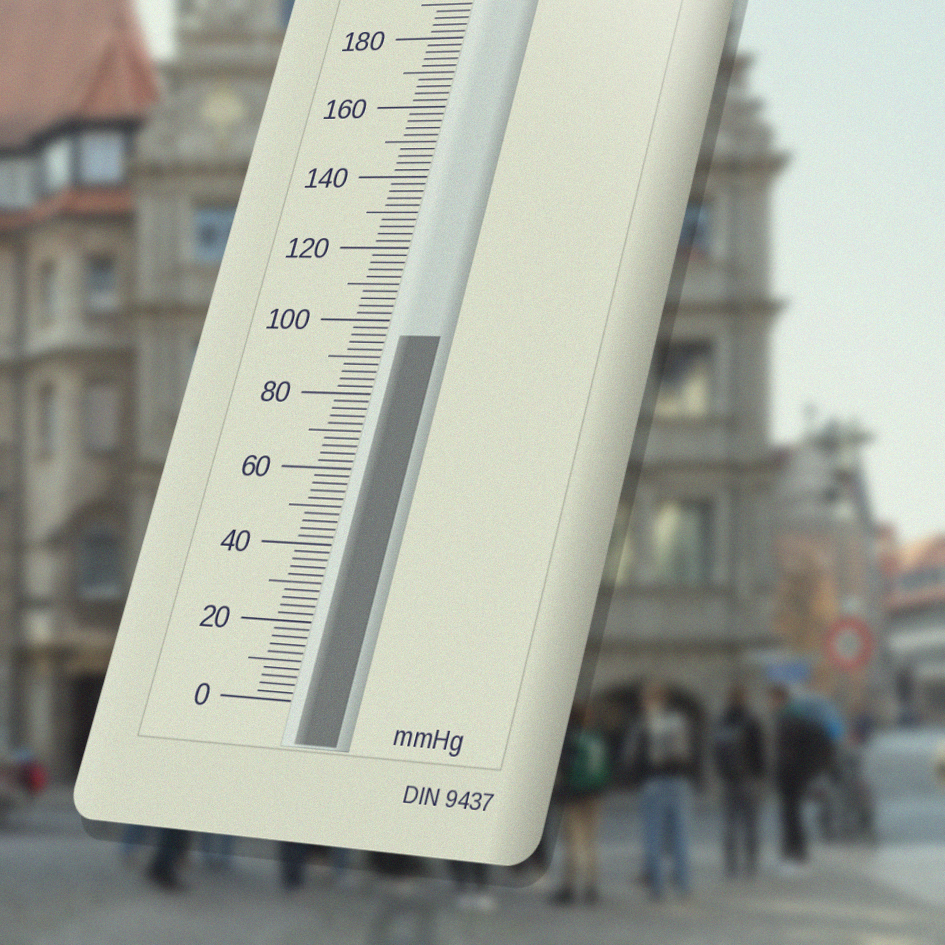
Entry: 96 mmHg
